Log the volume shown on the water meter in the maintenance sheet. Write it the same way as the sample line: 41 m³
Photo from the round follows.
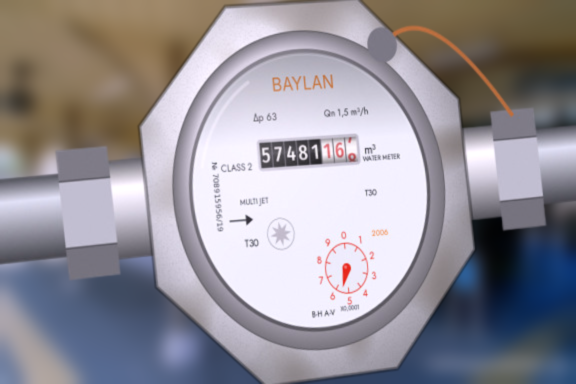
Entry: 57481.1675 m³
